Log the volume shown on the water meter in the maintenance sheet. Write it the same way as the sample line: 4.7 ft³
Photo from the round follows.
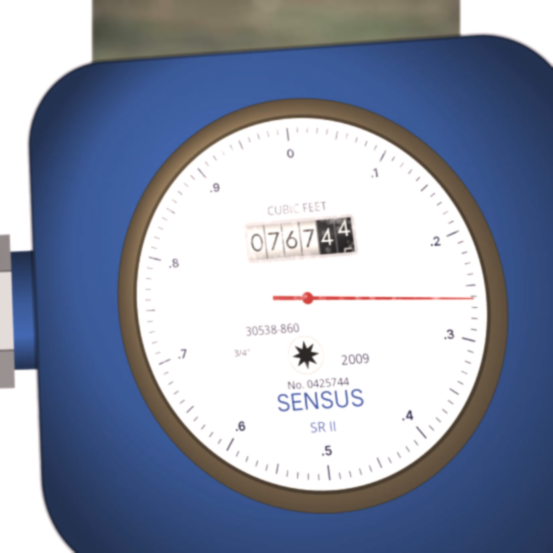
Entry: 76744.26 ft³
